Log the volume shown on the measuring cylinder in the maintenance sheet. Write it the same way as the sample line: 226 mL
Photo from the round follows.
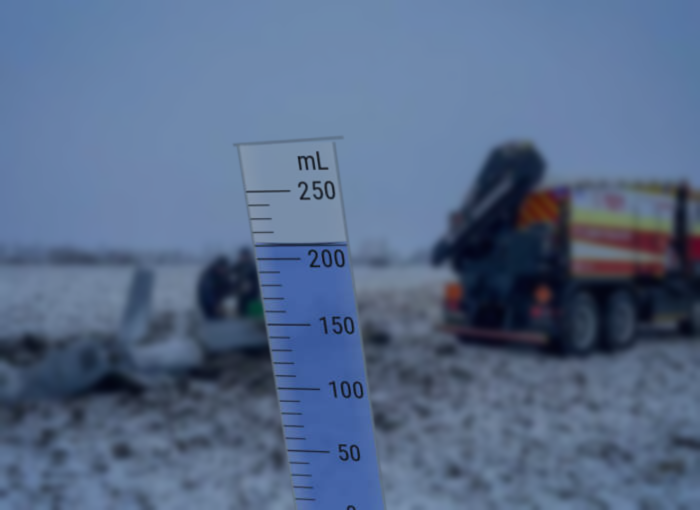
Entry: 210 mL
